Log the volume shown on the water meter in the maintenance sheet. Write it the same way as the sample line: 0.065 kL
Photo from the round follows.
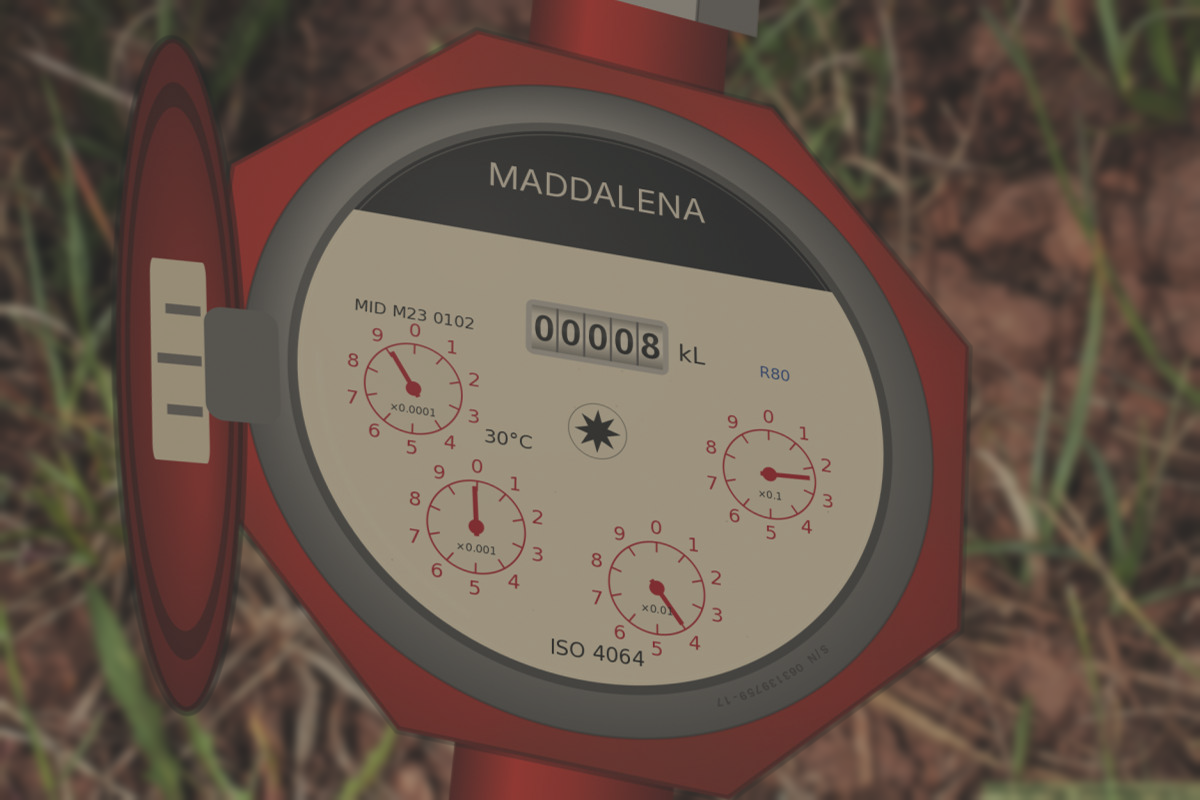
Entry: 8.2399 kL
